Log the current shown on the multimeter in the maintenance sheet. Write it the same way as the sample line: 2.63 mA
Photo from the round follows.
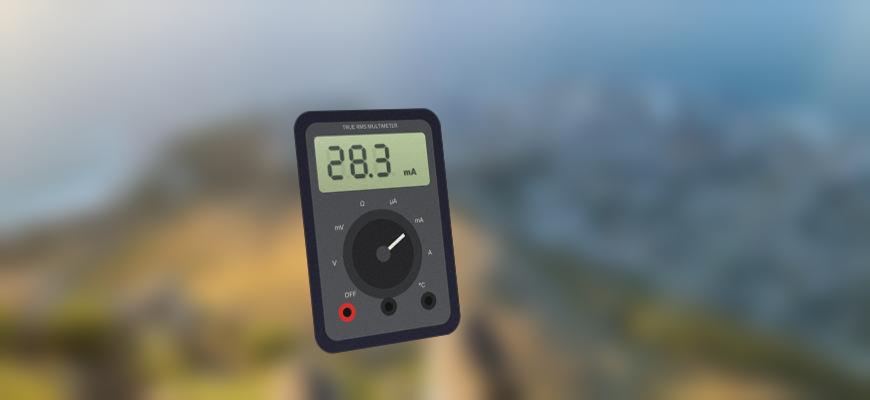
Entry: 28.3 mA
